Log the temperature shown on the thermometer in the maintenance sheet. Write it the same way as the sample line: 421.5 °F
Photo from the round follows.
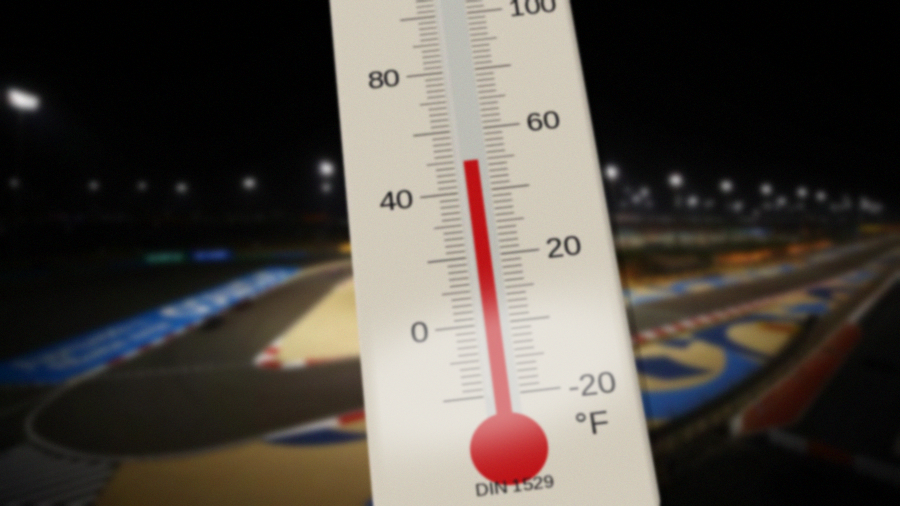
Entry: 50 °F
